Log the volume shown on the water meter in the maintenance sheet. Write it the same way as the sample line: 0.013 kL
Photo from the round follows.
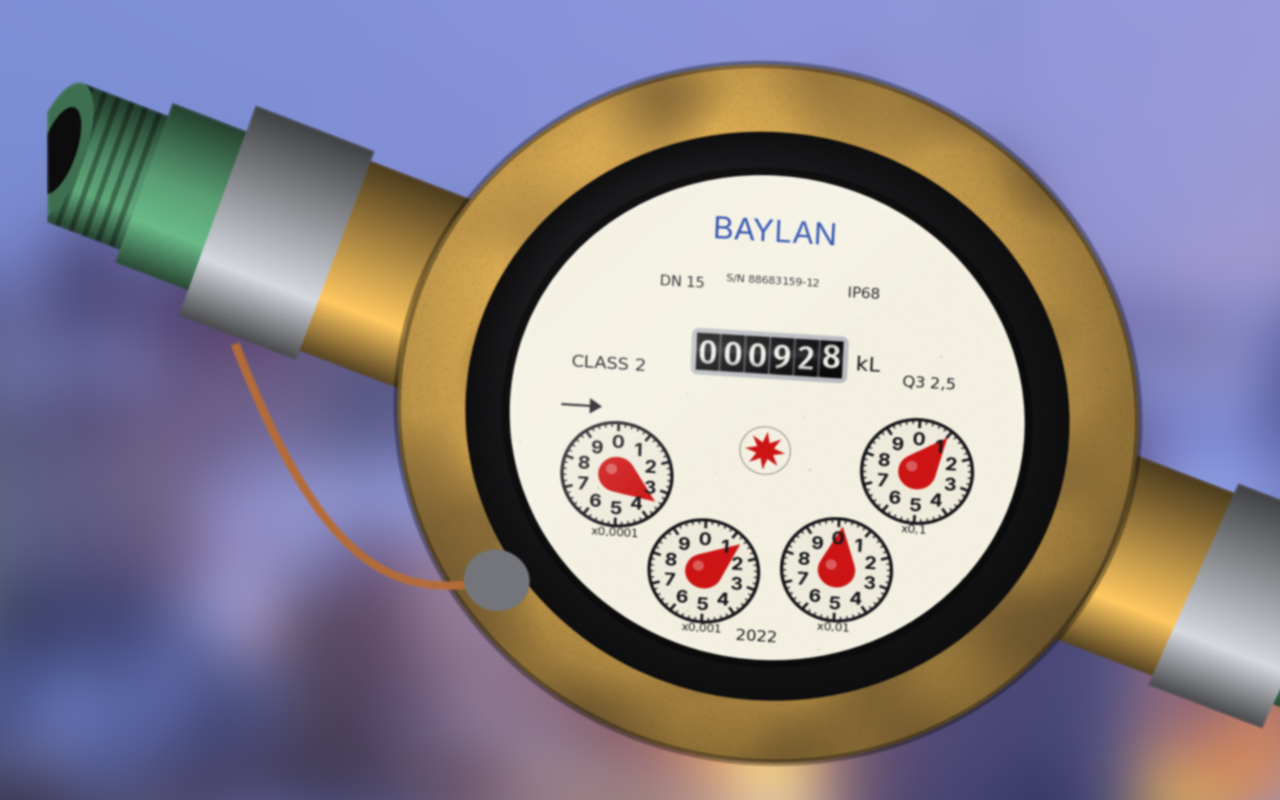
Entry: 928.1013 kL
